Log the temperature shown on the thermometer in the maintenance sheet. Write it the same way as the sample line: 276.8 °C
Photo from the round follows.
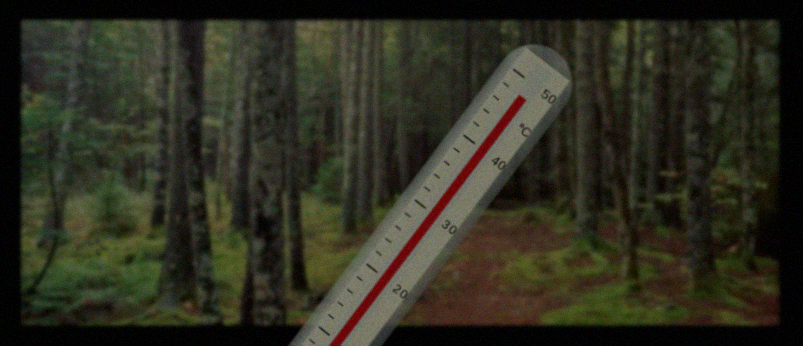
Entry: 48 °C
